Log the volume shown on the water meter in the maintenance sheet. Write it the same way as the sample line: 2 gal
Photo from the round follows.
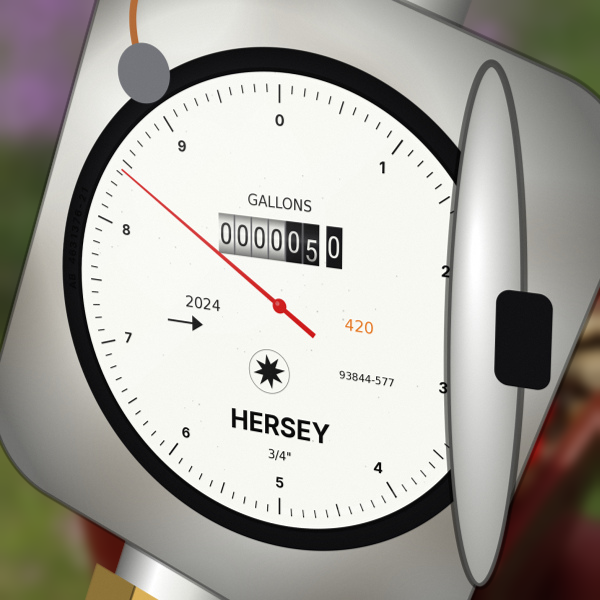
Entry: 48.4 gal
